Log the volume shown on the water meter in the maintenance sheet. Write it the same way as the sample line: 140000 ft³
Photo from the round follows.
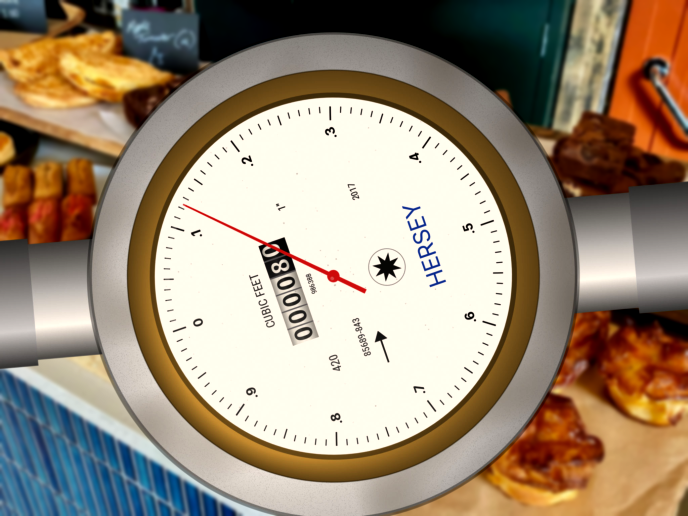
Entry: 80.12 ft³
